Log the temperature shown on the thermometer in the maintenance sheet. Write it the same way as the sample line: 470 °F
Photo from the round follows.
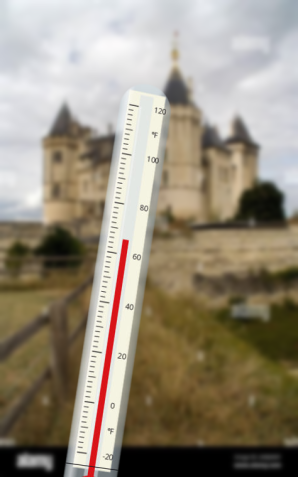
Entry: 66 °F
